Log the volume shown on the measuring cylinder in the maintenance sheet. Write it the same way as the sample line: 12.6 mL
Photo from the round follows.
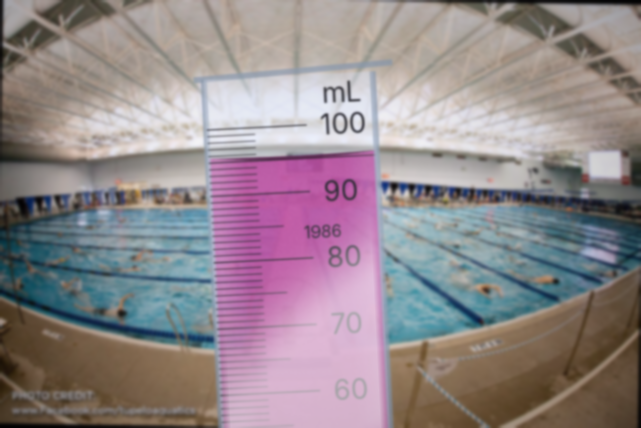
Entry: 95 mL
